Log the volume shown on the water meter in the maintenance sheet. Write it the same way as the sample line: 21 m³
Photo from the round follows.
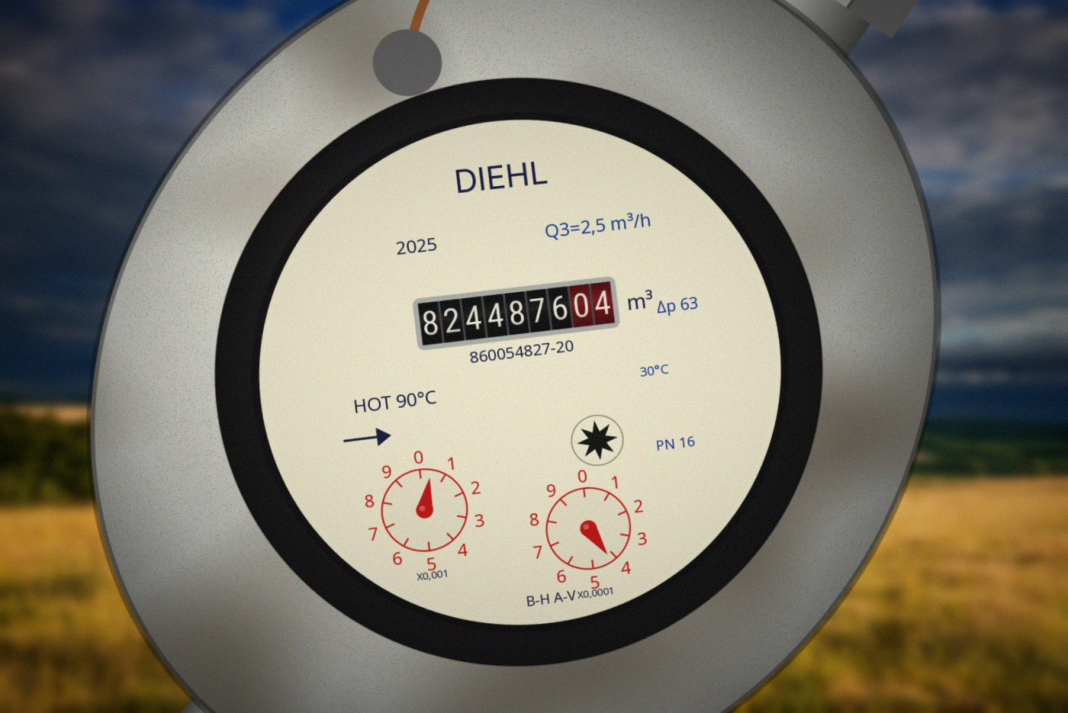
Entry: 8244876.0404 m³
